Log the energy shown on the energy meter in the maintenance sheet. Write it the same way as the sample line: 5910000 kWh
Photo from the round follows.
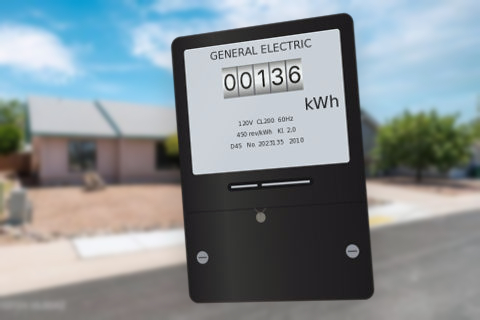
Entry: 136 kWh
